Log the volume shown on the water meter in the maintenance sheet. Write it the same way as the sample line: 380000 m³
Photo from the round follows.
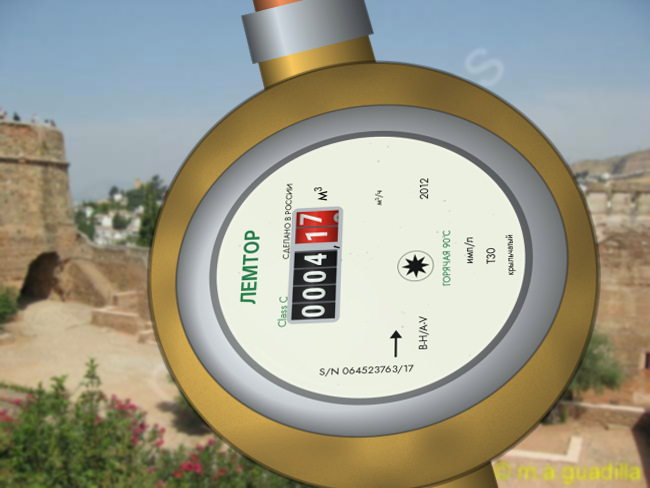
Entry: 4.17 m³
